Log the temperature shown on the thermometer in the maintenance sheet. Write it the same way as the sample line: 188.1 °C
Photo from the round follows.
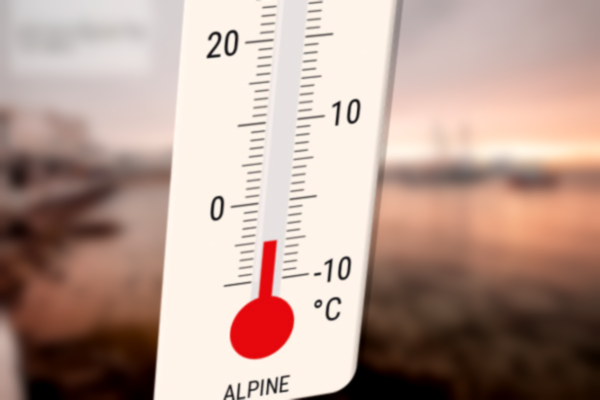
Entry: -5 °C
